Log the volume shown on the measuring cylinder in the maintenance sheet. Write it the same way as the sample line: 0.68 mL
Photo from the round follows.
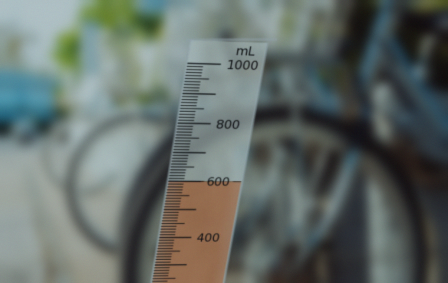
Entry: 600 mL
